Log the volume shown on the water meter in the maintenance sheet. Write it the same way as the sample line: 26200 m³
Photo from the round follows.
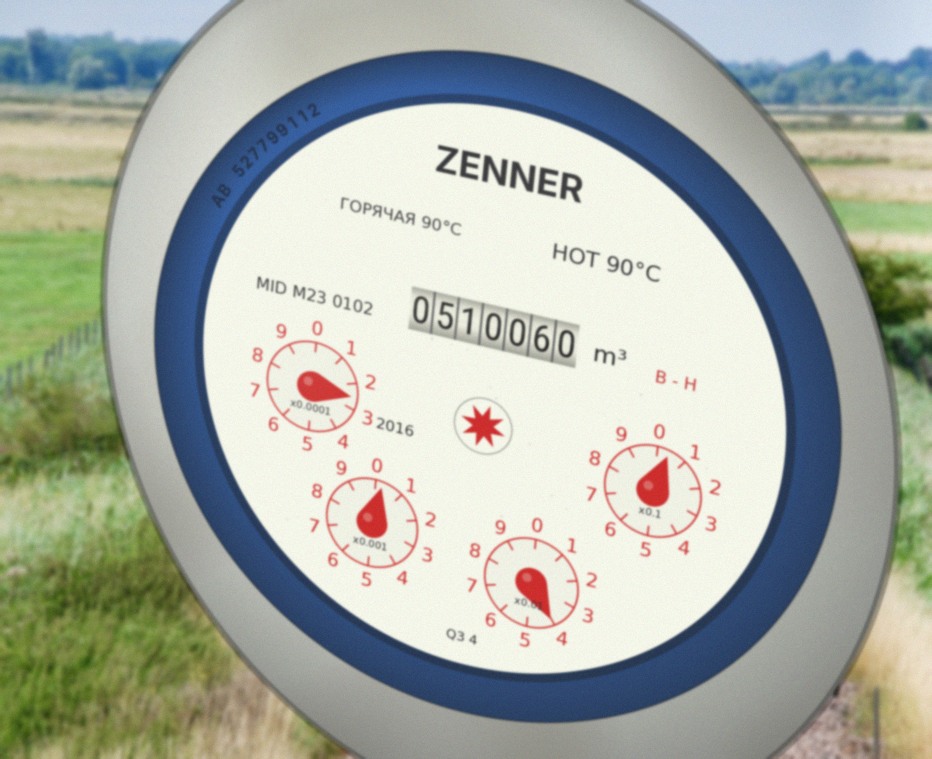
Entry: 510060.0402 m³
